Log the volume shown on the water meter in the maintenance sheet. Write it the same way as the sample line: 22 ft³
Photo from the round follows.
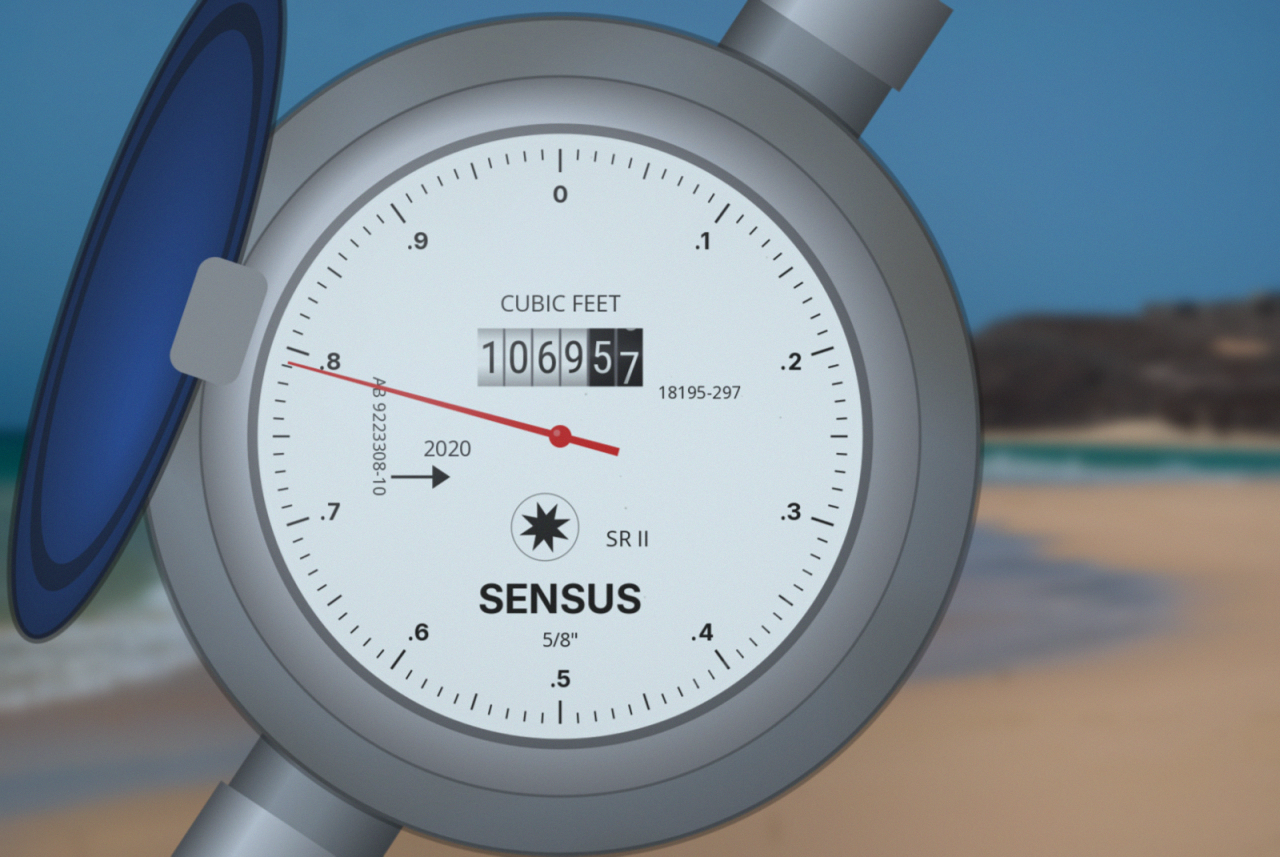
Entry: 106956.79 ft³
